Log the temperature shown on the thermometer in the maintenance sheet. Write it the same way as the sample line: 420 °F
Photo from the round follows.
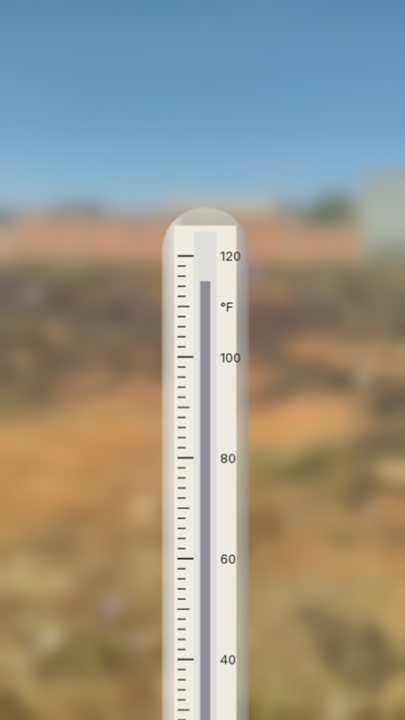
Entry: 115 °F
